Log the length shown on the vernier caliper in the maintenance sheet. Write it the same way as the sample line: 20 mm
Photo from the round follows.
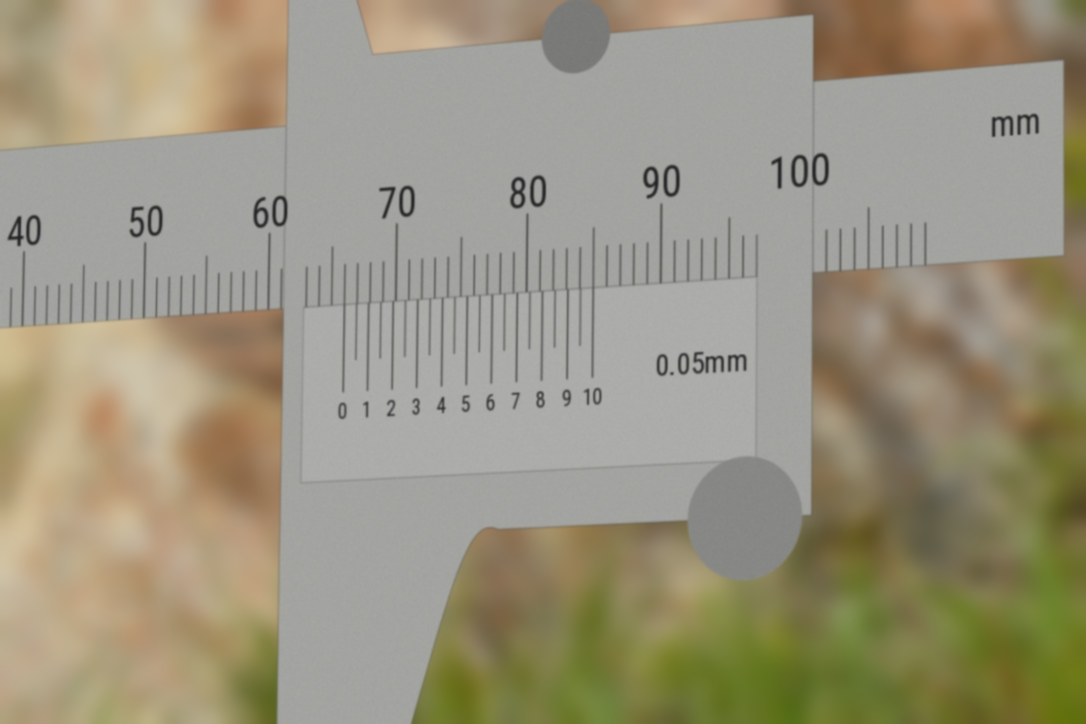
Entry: 66.0 mm
